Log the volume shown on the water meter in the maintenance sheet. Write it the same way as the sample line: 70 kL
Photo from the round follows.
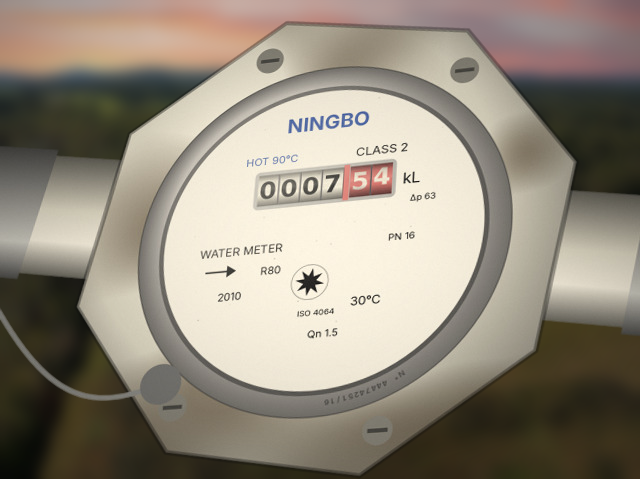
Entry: 7.54 kL
